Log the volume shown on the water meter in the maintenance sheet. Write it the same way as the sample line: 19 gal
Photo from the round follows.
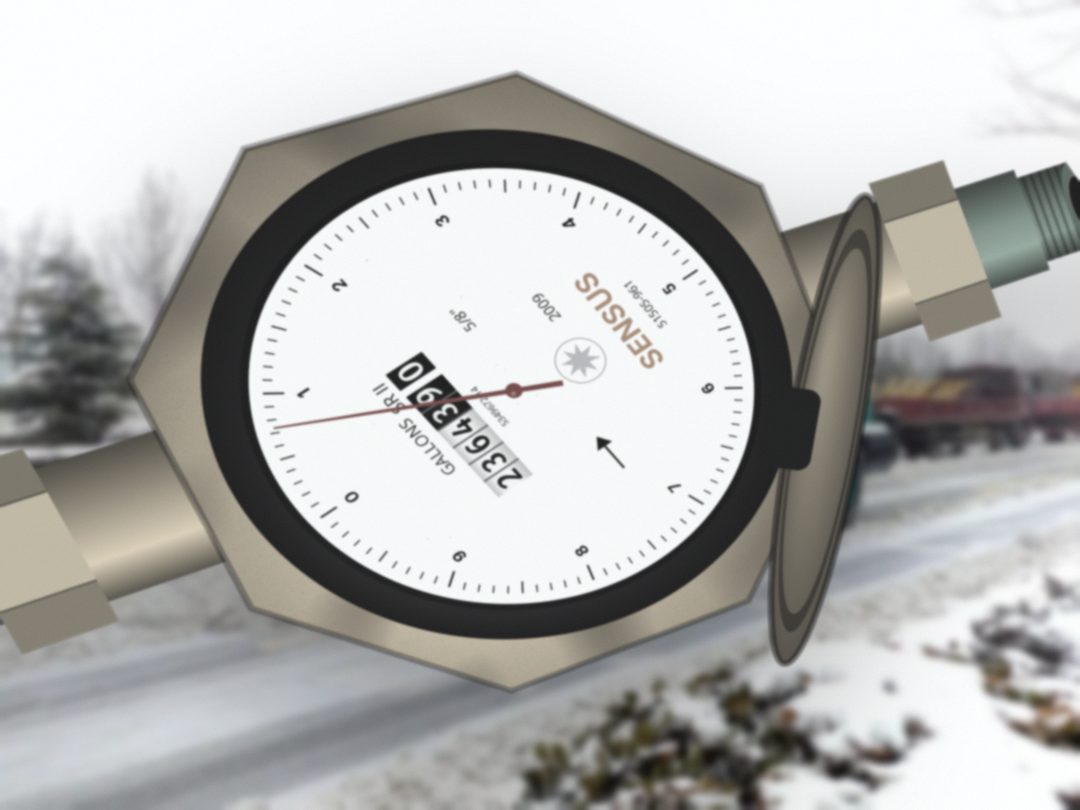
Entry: 2364390.7 gal
